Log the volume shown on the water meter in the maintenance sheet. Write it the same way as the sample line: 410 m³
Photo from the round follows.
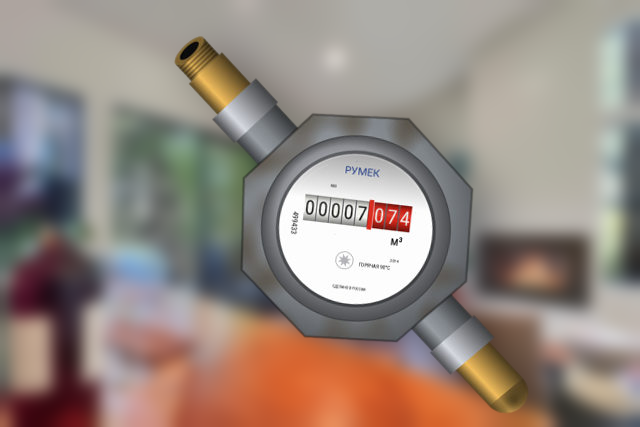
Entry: 7.074 m³
